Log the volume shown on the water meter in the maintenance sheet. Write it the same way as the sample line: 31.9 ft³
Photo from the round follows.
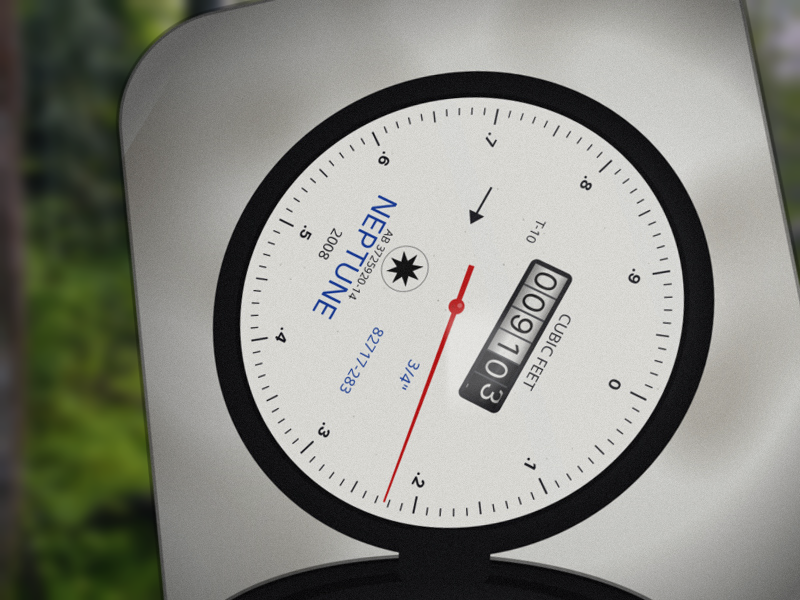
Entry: 9103.22 ft³
